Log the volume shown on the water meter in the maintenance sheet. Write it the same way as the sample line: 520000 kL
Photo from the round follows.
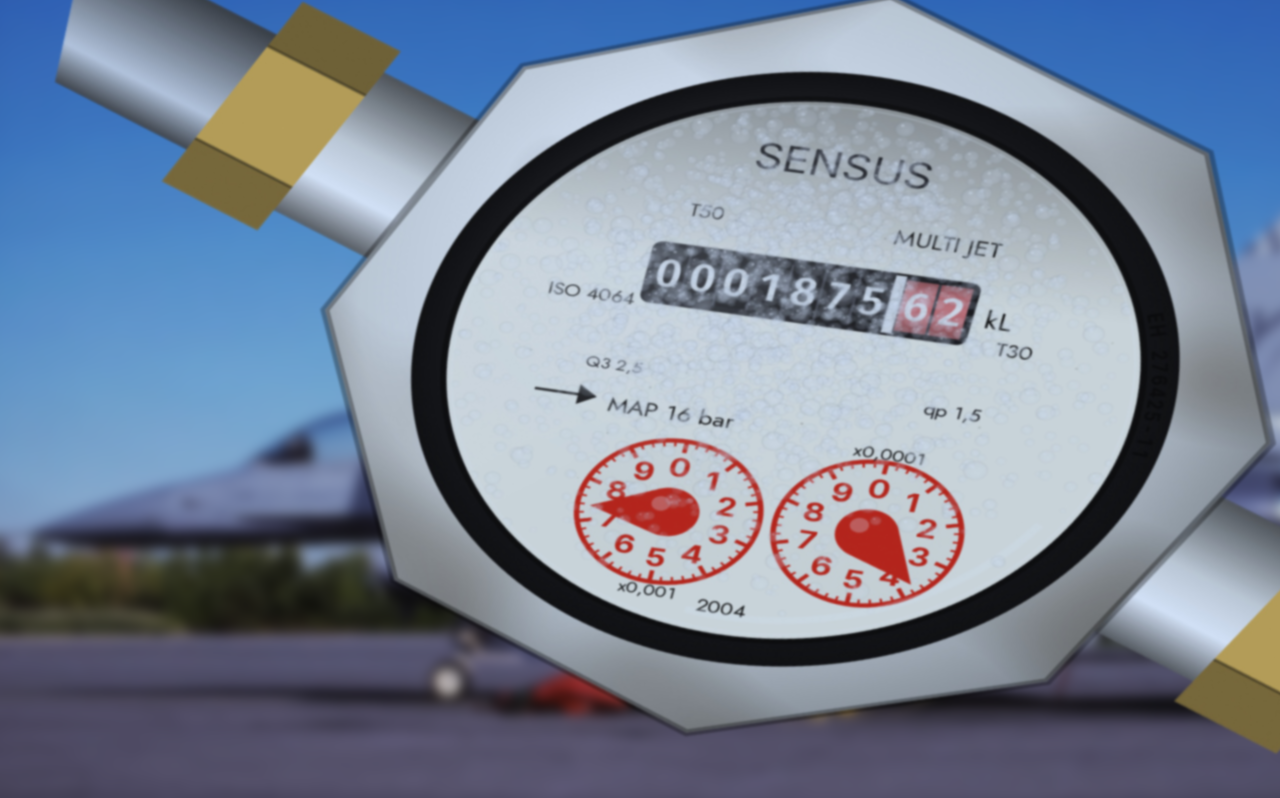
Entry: 1875.6273 kL
